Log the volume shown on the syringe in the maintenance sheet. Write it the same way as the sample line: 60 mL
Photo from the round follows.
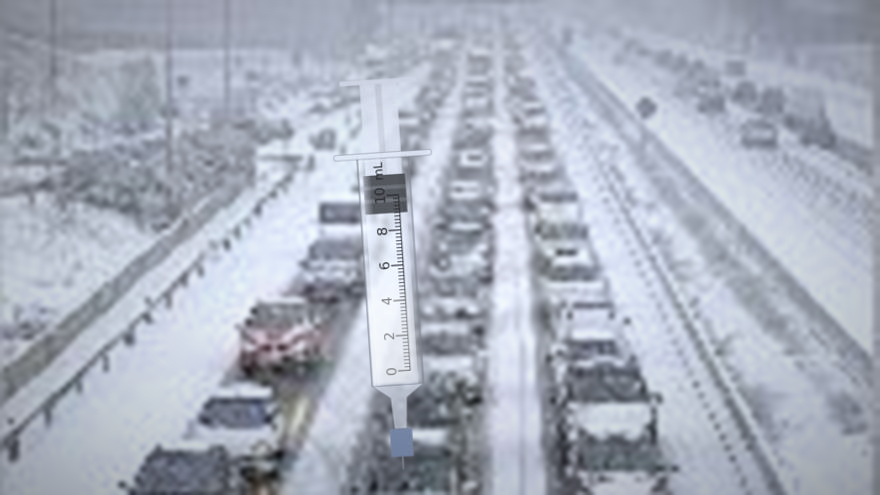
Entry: 9 mL
